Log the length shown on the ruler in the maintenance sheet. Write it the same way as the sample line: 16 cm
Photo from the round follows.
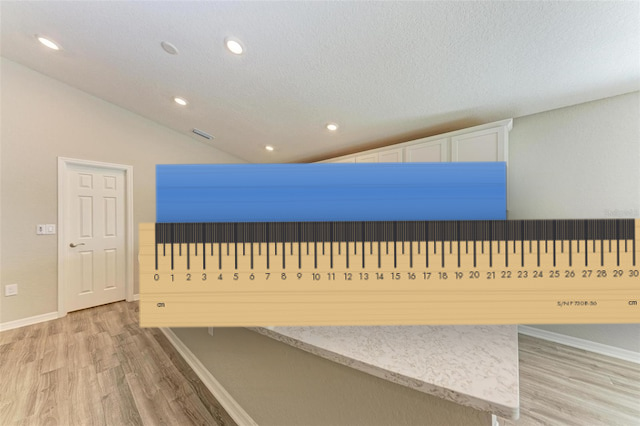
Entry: 22 cm
